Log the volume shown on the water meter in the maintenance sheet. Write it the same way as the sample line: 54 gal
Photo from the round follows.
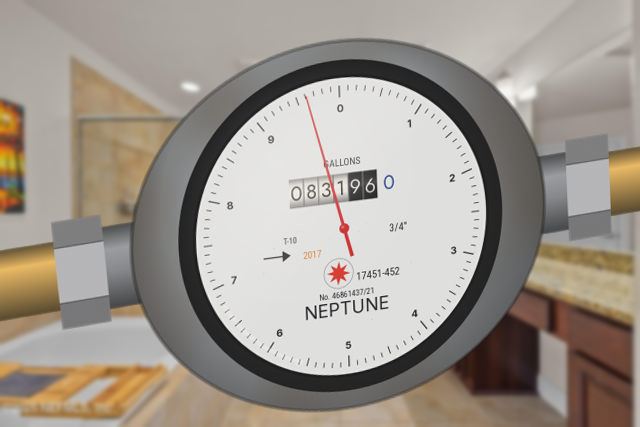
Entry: 831959.6 gal
